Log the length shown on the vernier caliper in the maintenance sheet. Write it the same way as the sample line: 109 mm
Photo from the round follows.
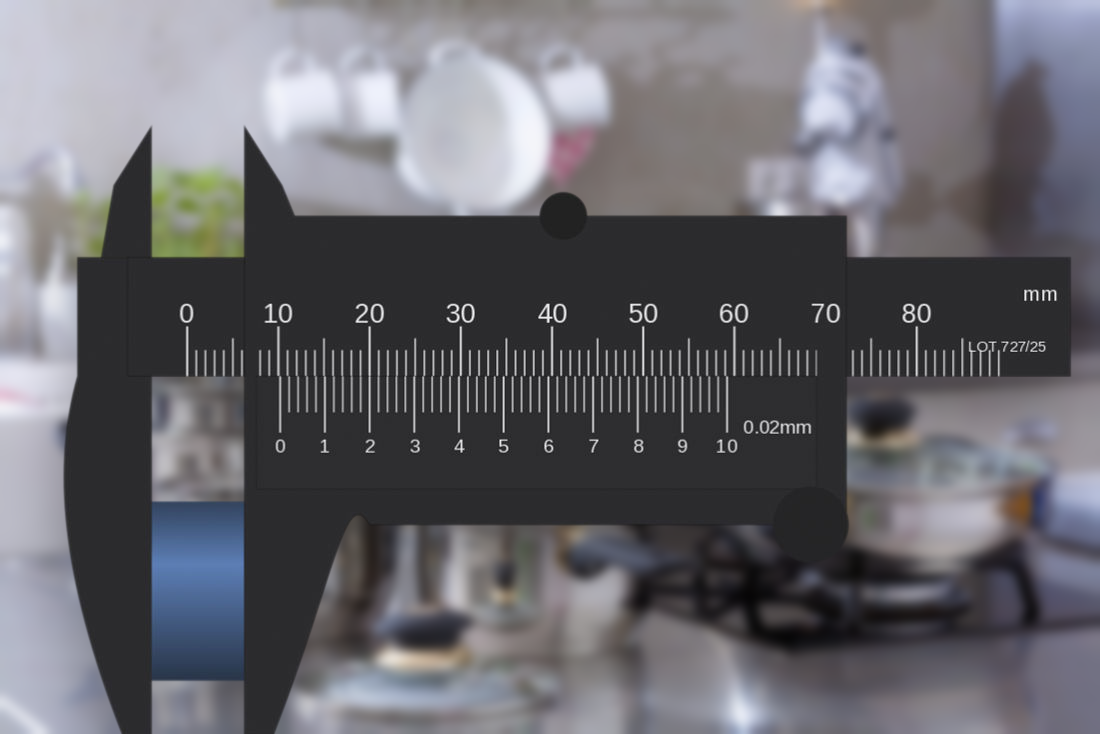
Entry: 10.2 mm
